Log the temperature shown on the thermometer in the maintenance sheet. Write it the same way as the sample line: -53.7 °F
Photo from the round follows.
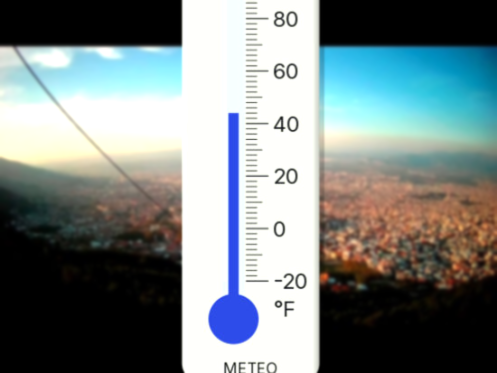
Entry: 44 °F
